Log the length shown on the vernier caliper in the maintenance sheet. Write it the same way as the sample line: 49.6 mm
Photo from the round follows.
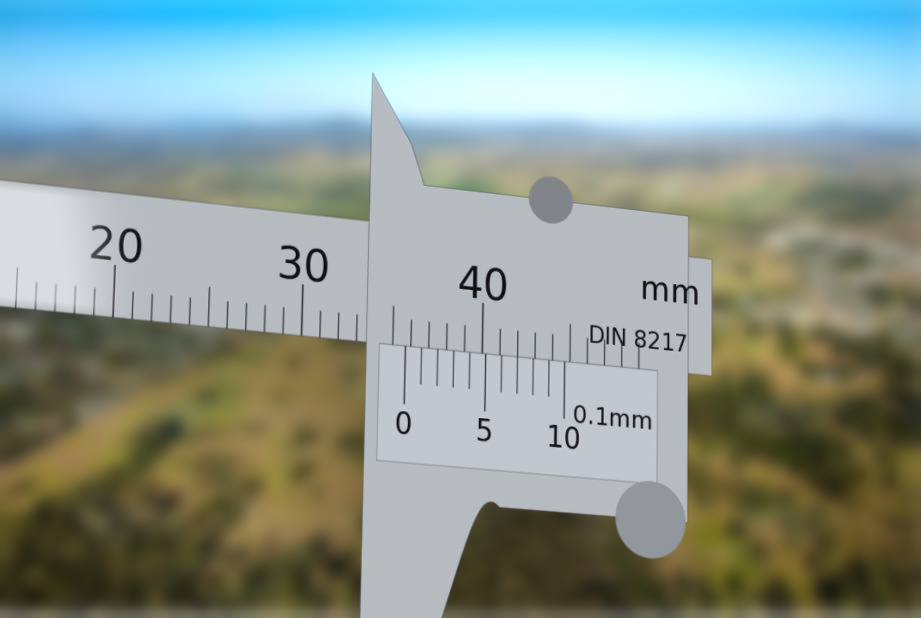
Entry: 35.7 mm
